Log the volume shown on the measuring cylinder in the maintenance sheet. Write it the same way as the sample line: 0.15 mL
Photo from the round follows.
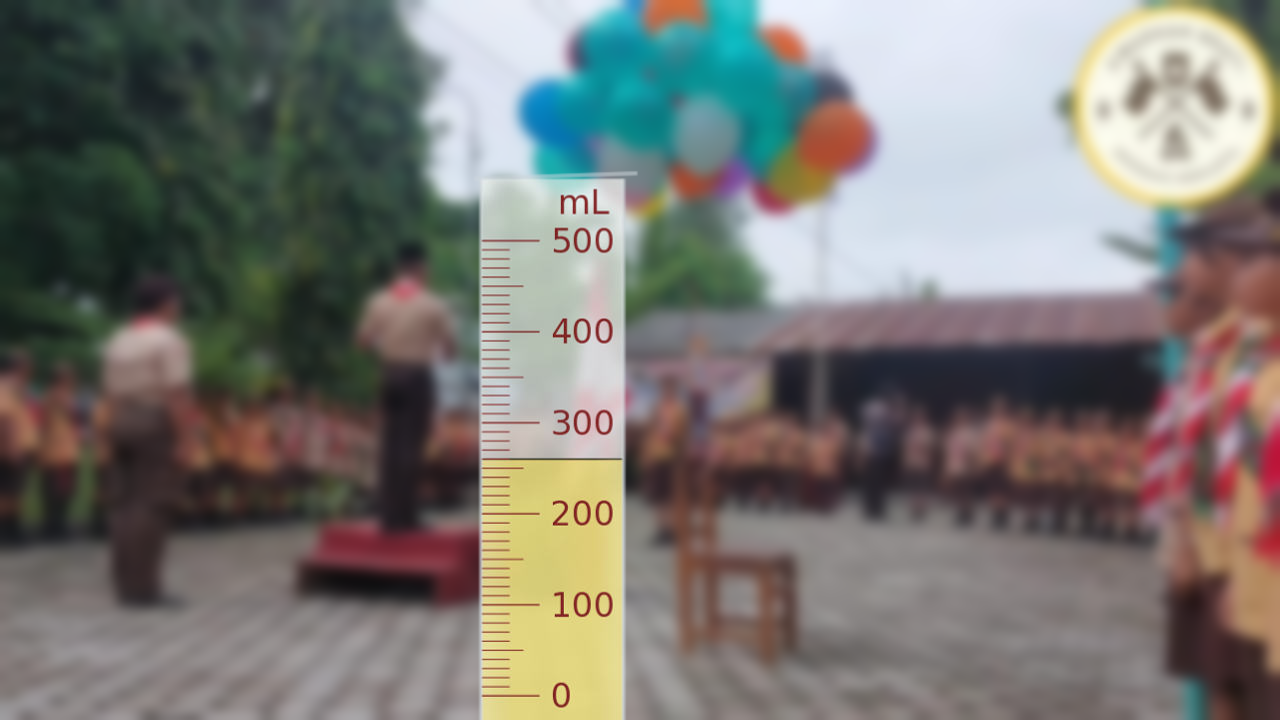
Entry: 260 mL
